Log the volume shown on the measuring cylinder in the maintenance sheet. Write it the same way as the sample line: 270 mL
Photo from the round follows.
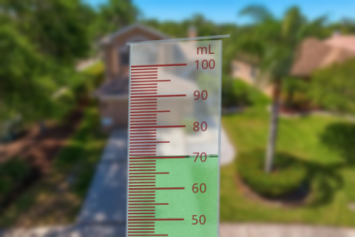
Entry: 70 mL
